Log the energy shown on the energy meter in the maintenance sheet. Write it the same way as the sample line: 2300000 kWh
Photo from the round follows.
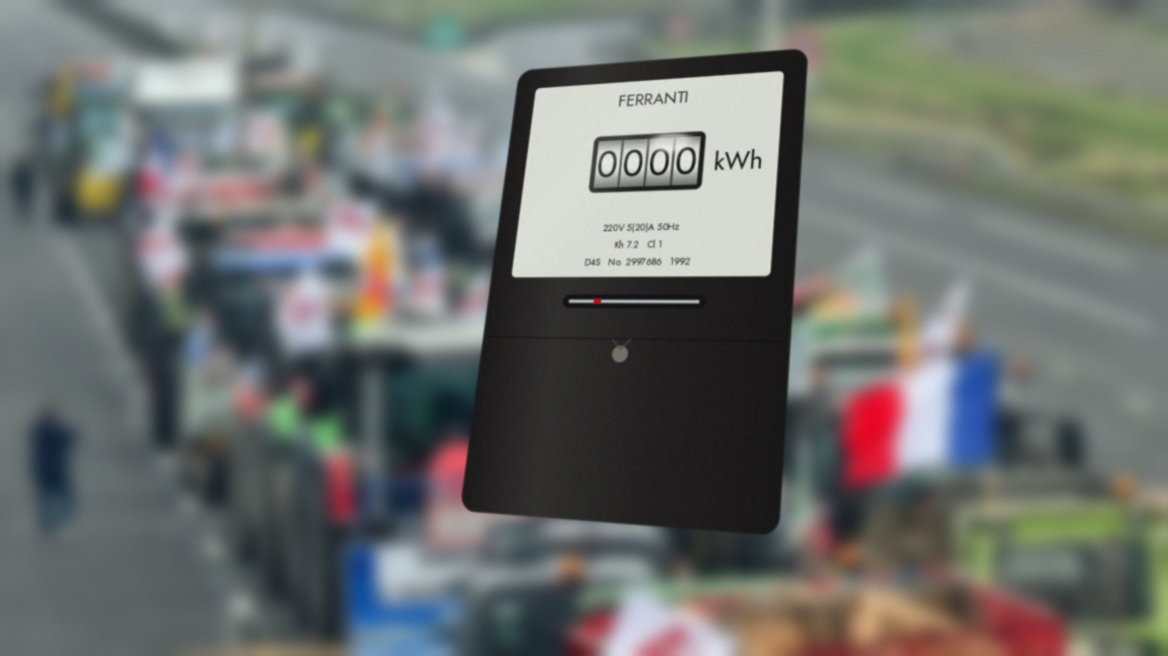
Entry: 0 kWh
